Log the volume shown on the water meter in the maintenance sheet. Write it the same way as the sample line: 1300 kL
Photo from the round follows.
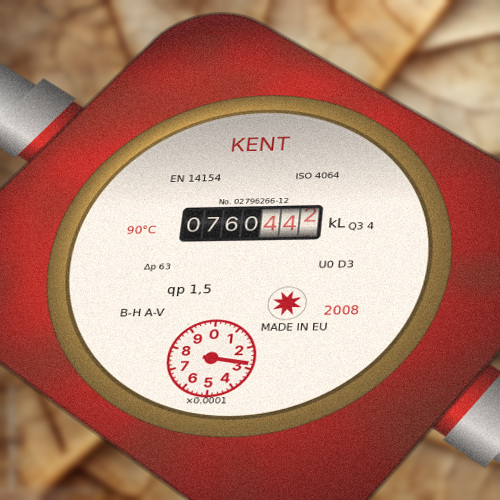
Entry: 760.4422 kL
